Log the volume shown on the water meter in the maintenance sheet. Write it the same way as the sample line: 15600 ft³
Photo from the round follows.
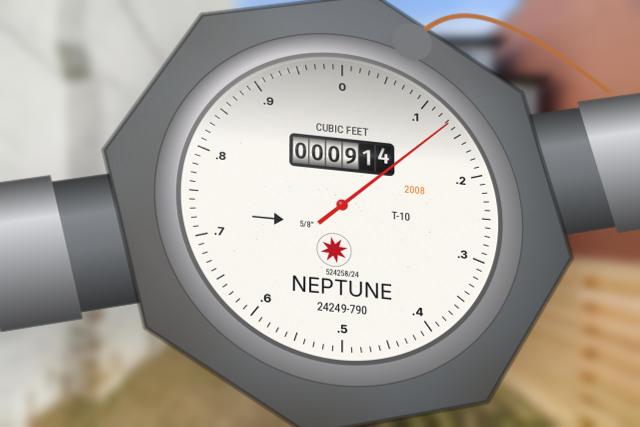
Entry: 914.13 ft³
